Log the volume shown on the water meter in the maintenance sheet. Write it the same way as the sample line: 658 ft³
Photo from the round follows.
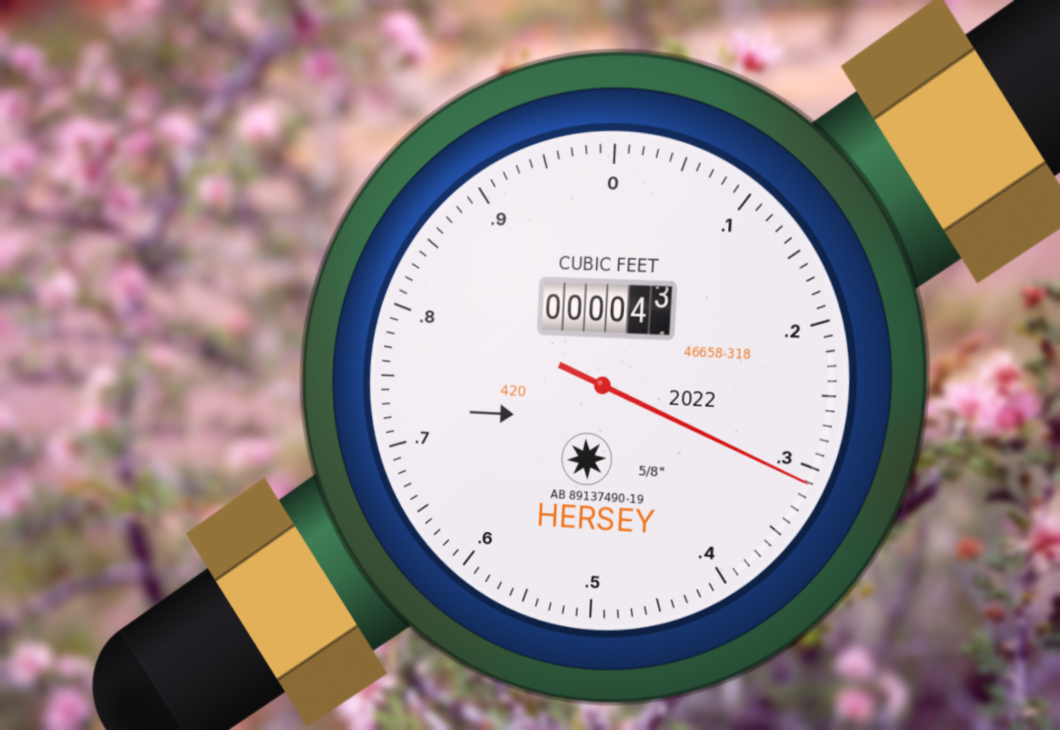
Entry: 43.31 ft³
